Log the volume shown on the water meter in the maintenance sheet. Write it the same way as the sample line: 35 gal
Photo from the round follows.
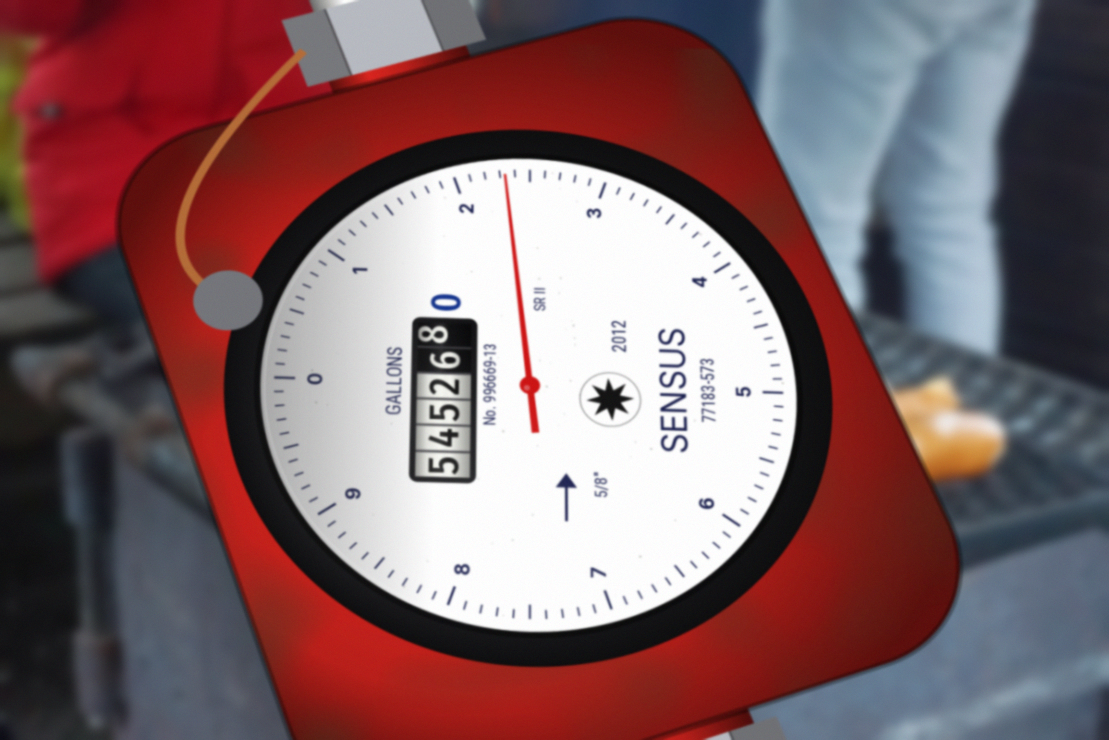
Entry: 5452682.3 gal
